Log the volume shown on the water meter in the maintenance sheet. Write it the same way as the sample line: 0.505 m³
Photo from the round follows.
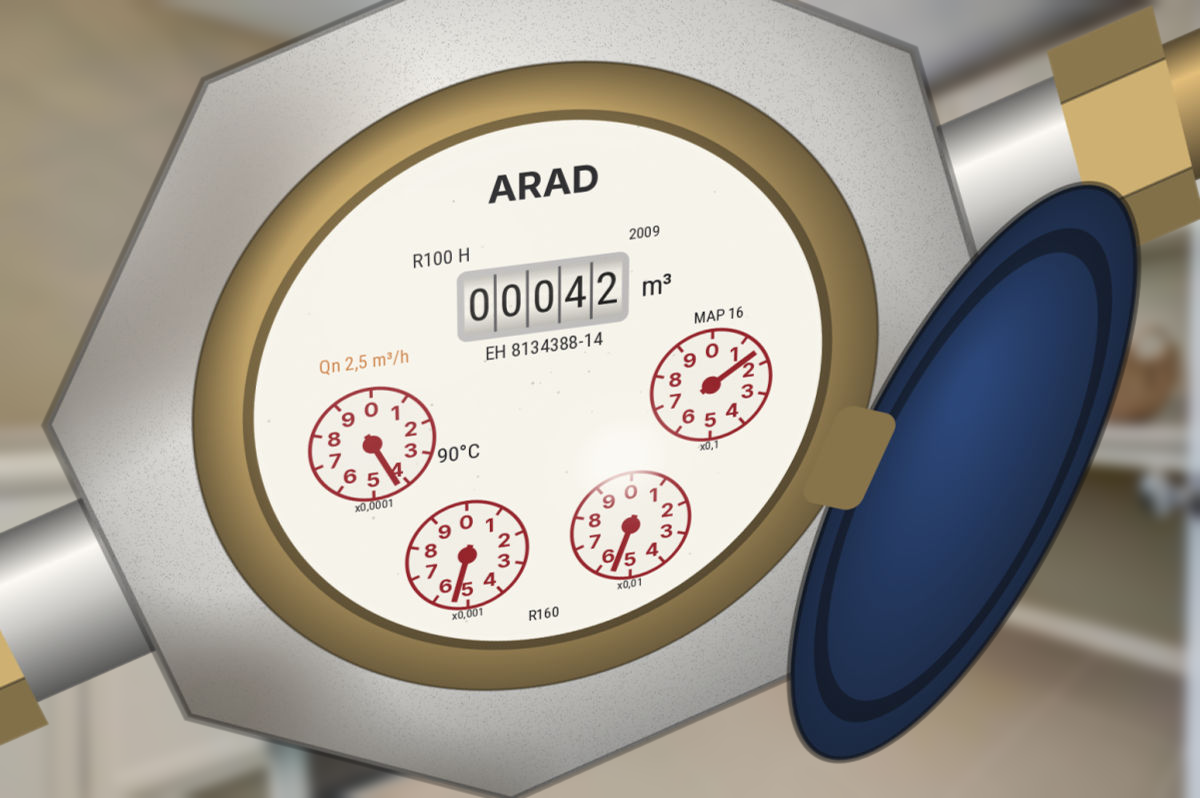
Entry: 42.1554 m³
